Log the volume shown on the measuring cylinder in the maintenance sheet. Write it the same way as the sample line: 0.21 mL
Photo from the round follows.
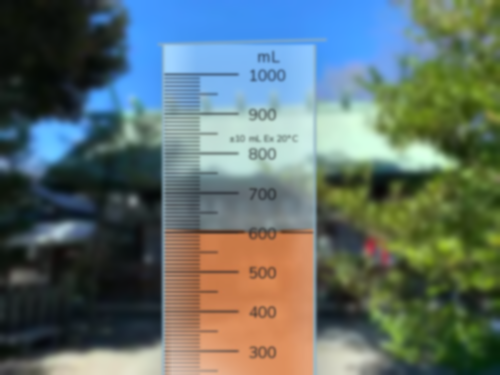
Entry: 600 mL
